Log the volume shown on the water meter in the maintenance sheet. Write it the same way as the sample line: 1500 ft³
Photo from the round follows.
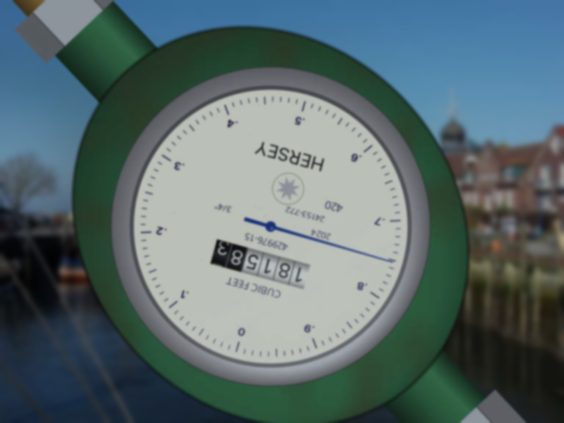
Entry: 181582.75 ft³
